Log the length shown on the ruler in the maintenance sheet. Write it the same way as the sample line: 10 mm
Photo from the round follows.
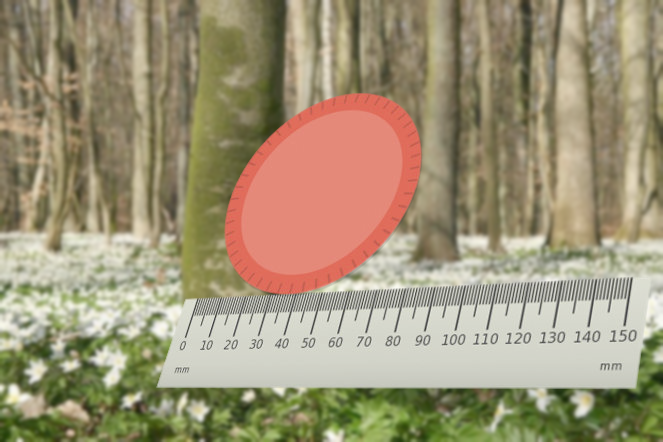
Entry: 75 mm
